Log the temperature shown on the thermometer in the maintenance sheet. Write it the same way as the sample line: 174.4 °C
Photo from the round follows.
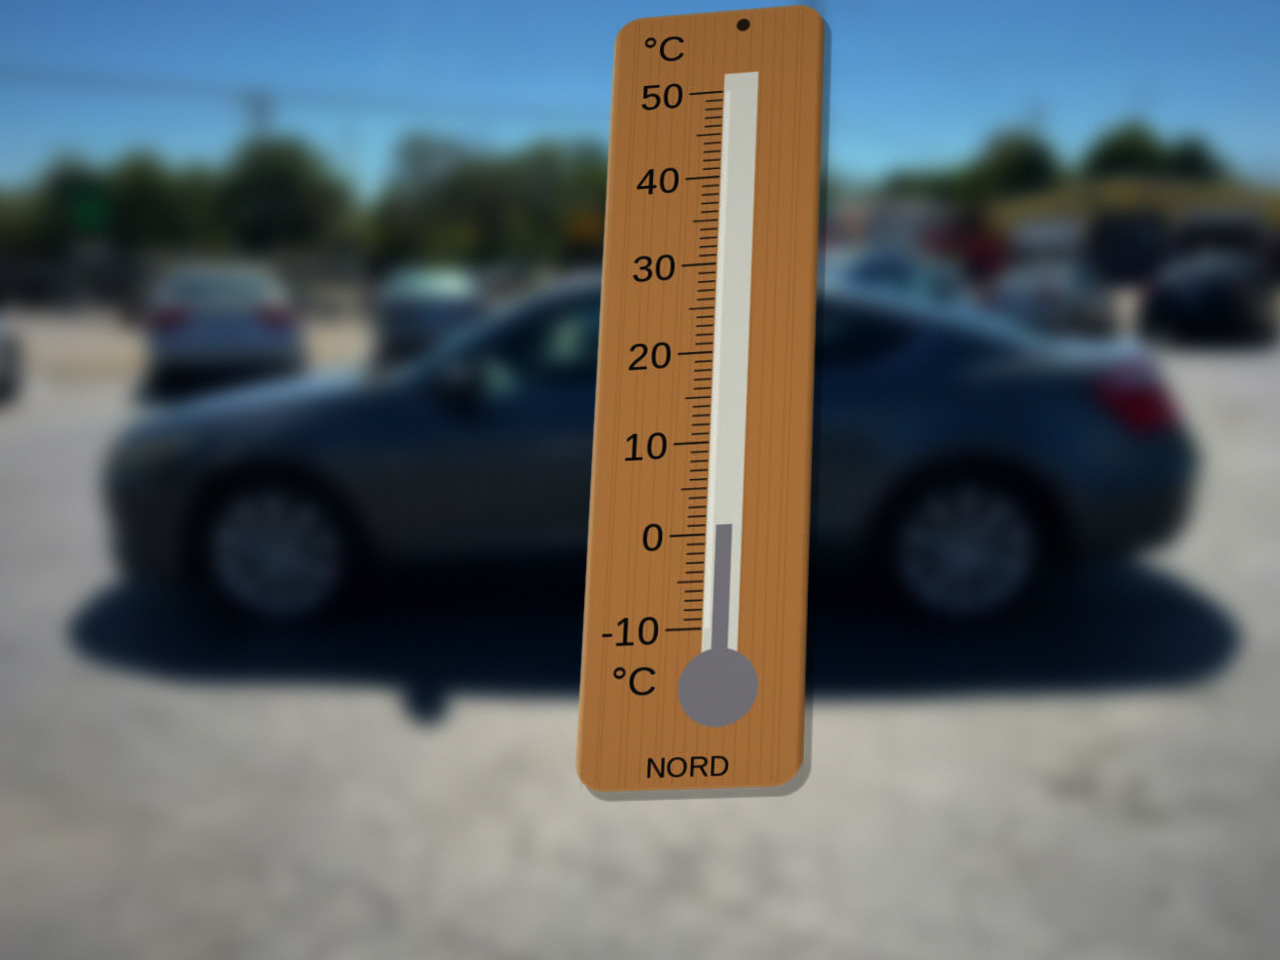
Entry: 1 °C
